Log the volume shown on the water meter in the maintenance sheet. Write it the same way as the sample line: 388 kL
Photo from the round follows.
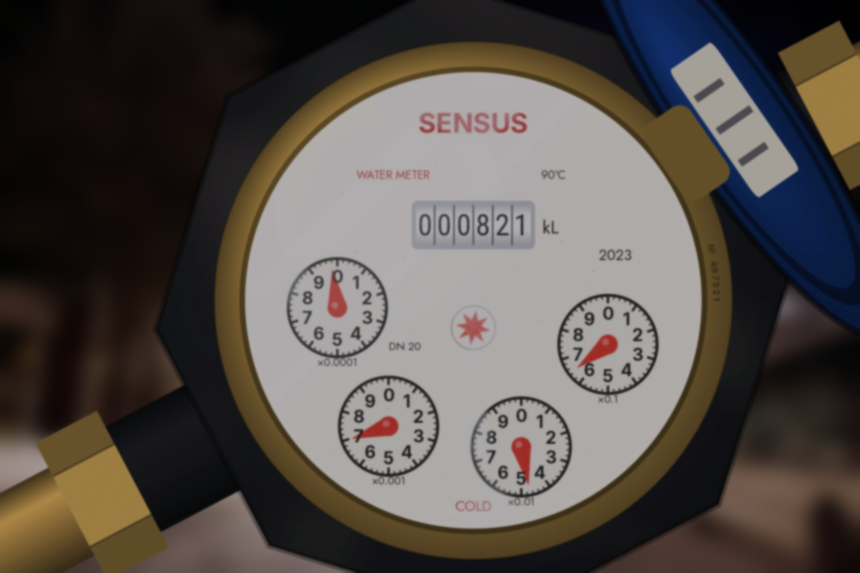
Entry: 821.6469 kL
